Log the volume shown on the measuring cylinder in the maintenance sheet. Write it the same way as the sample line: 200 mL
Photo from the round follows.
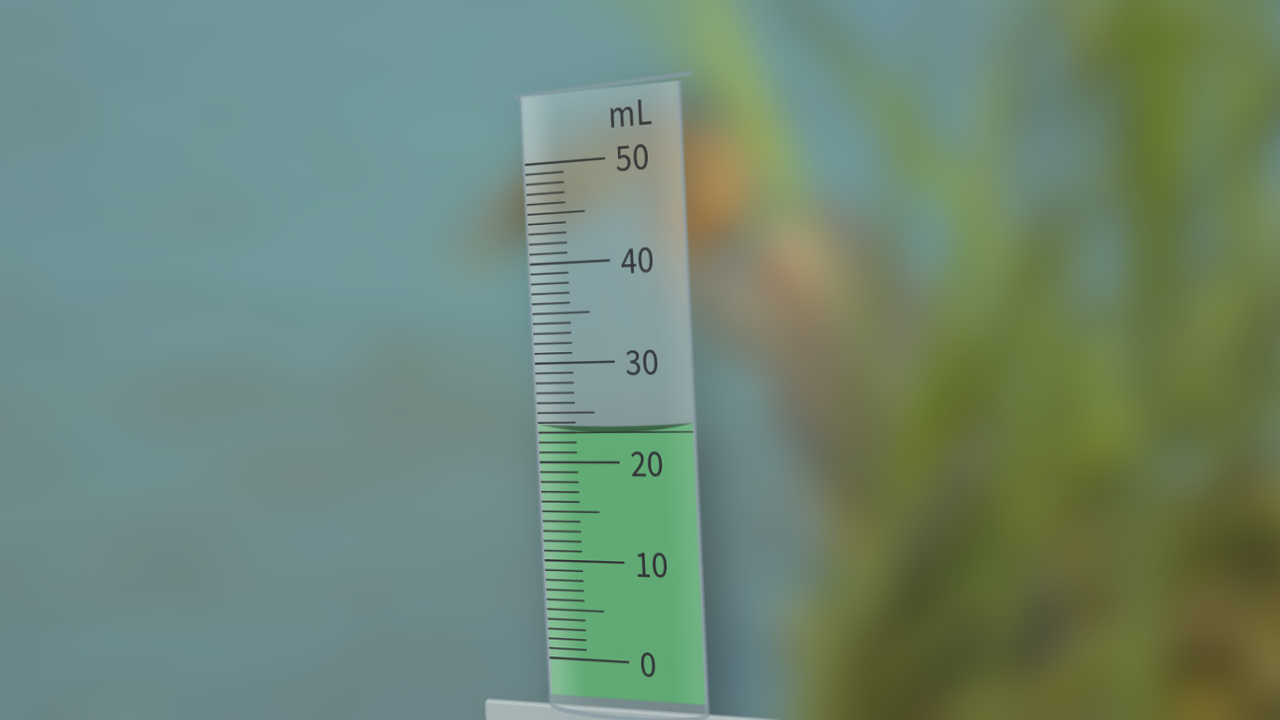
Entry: 23 mL
